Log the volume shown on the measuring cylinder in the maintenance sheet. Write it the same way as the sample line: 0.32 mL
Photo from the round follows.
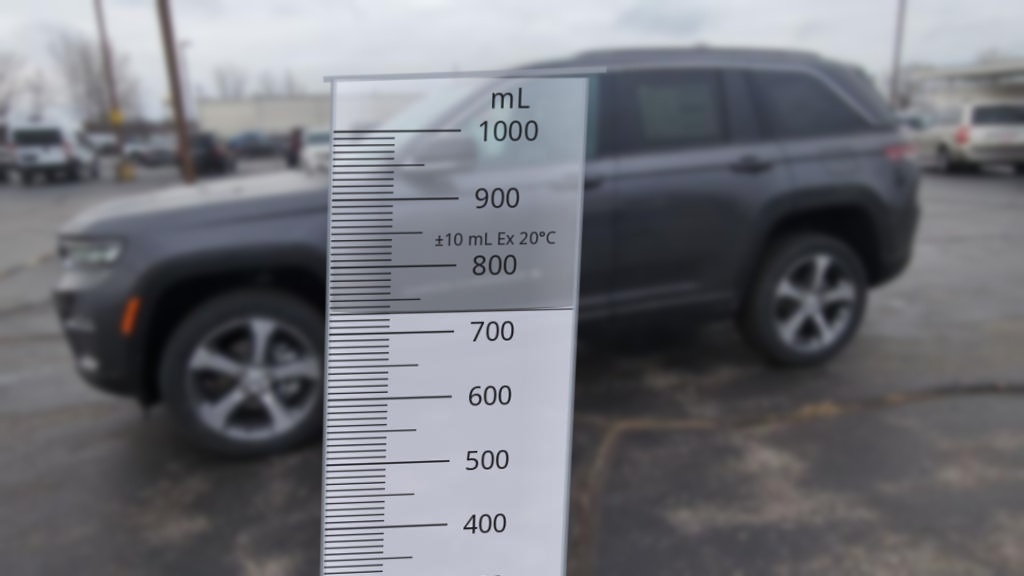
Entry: 730 mL
